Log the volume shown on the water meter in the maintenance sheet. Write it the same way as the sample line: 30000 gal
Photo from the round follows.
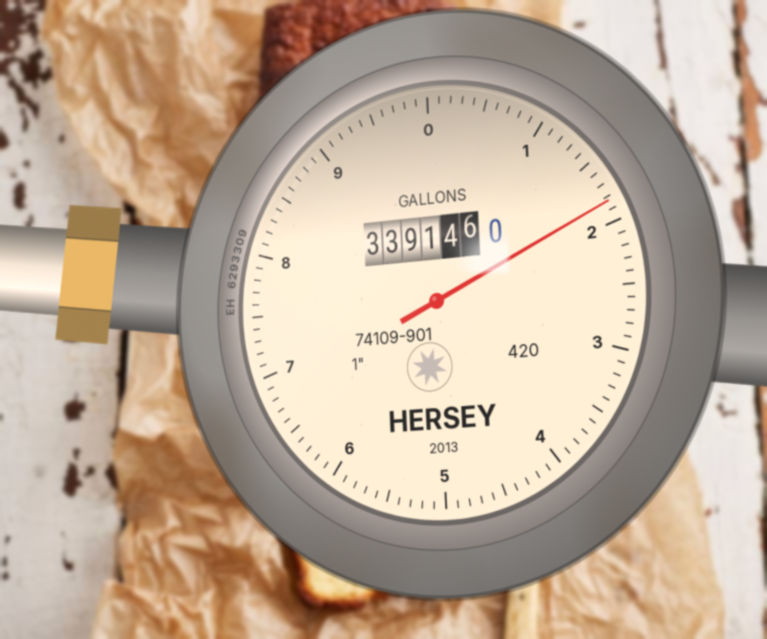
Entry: 3391461.8 gal
